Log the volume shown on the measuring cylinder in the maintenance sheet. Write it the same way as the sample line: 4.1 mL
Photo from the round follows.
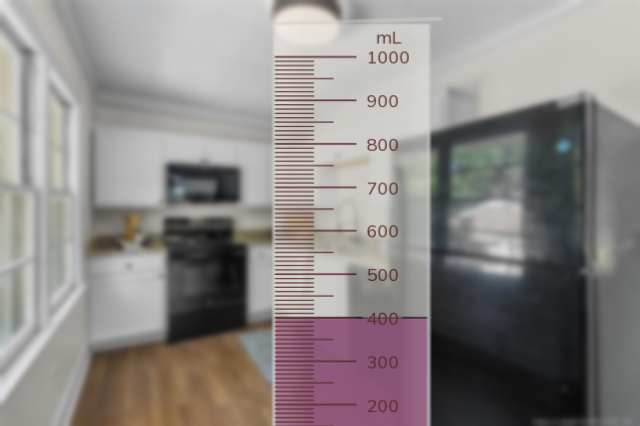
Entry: 400 mL
